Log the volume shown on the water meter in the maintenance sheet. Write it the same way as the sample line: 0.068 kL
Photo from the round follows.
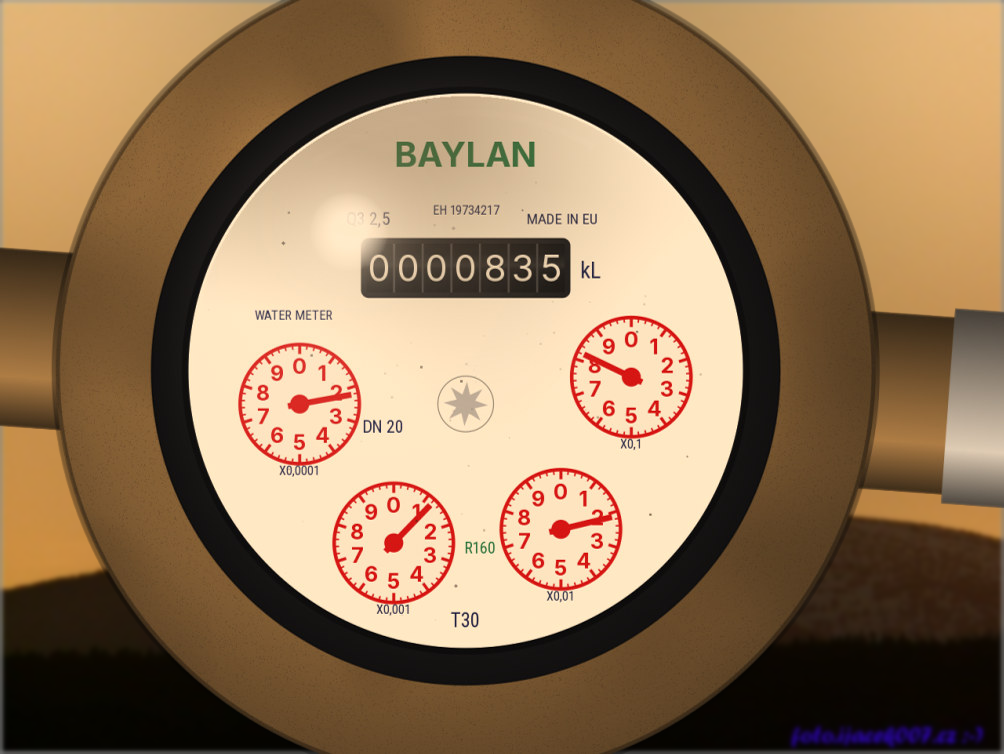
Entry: 835.8212 kL
